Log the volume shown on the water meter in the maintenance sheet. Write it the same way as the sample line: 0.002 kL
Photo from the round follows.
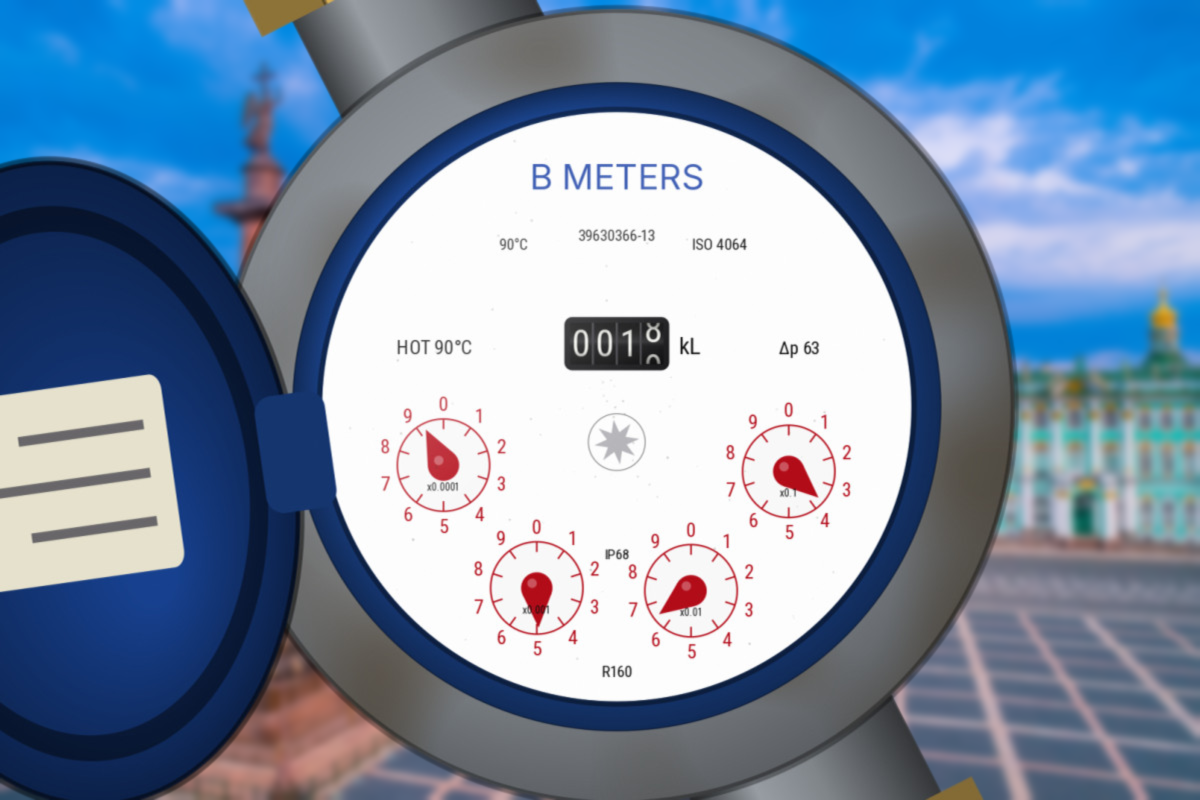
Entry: 18.3649 kL
